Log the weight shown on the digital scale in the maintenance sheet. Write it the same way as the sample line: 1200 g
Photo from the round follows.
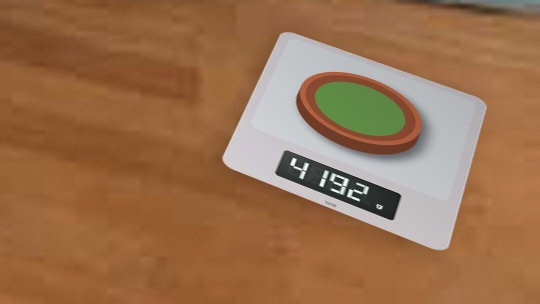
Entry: 4192 g
